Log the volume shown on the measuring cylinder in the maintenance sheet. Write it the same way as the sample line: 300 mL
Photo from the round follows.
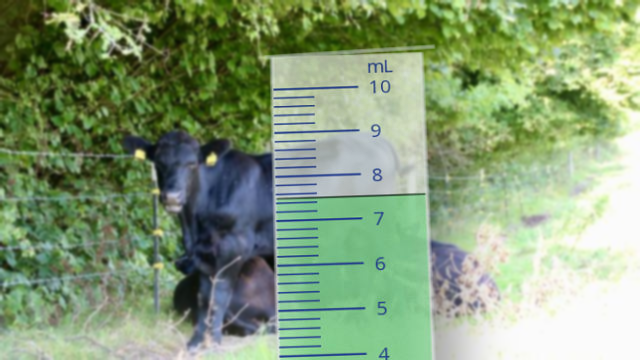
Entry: 7.5 mL
